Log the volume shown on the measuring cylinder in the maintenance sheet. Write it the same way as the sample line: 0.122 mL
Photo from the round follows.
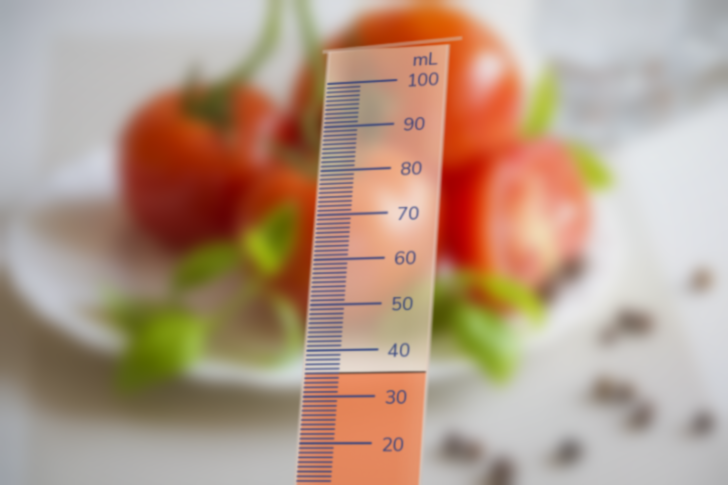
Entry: 35 mL
